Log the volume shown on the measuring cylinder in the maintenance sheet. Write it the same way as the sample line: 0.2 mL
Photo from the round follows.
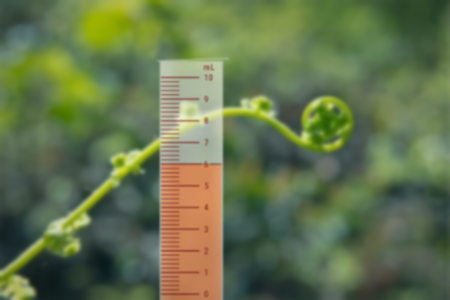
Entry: 6 mL
